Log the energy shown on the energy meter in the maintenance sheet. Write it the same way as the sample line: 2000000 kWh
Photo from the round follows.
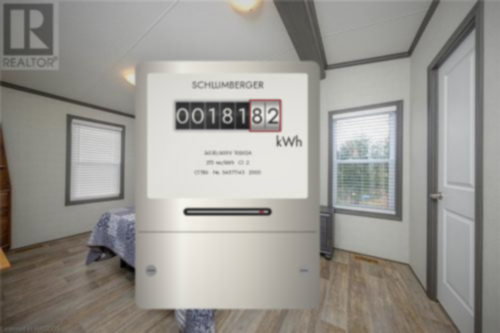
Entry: 181.82 kWh
